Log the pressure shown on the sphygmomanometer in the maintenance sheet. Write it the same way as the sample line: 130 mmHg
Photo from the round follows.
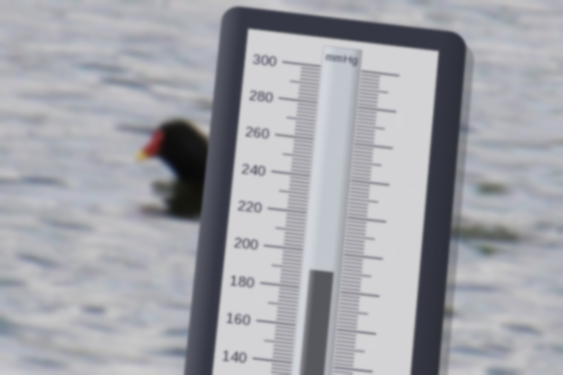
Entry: 190 mmHg
